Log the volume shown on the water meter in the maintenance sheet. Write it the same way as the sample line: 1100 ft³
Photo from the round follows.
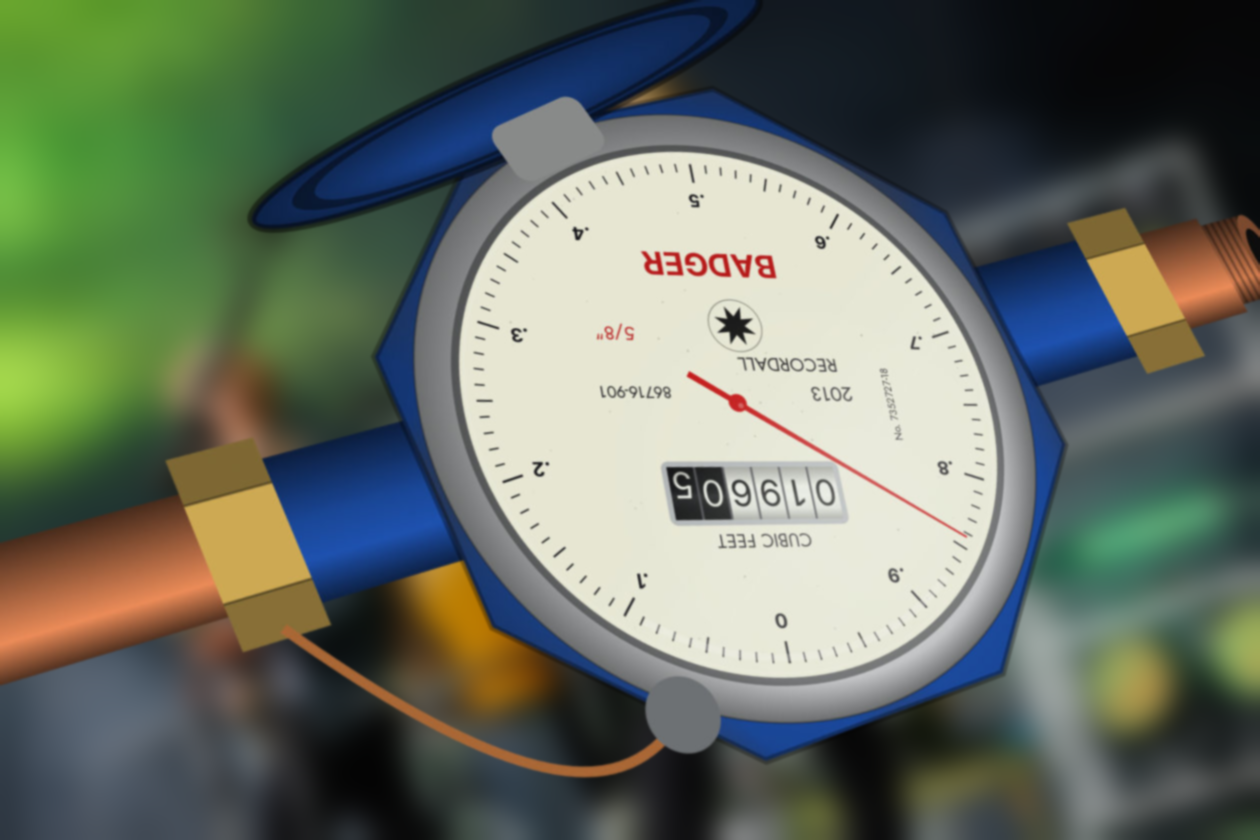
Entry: 19604.84 ft³
